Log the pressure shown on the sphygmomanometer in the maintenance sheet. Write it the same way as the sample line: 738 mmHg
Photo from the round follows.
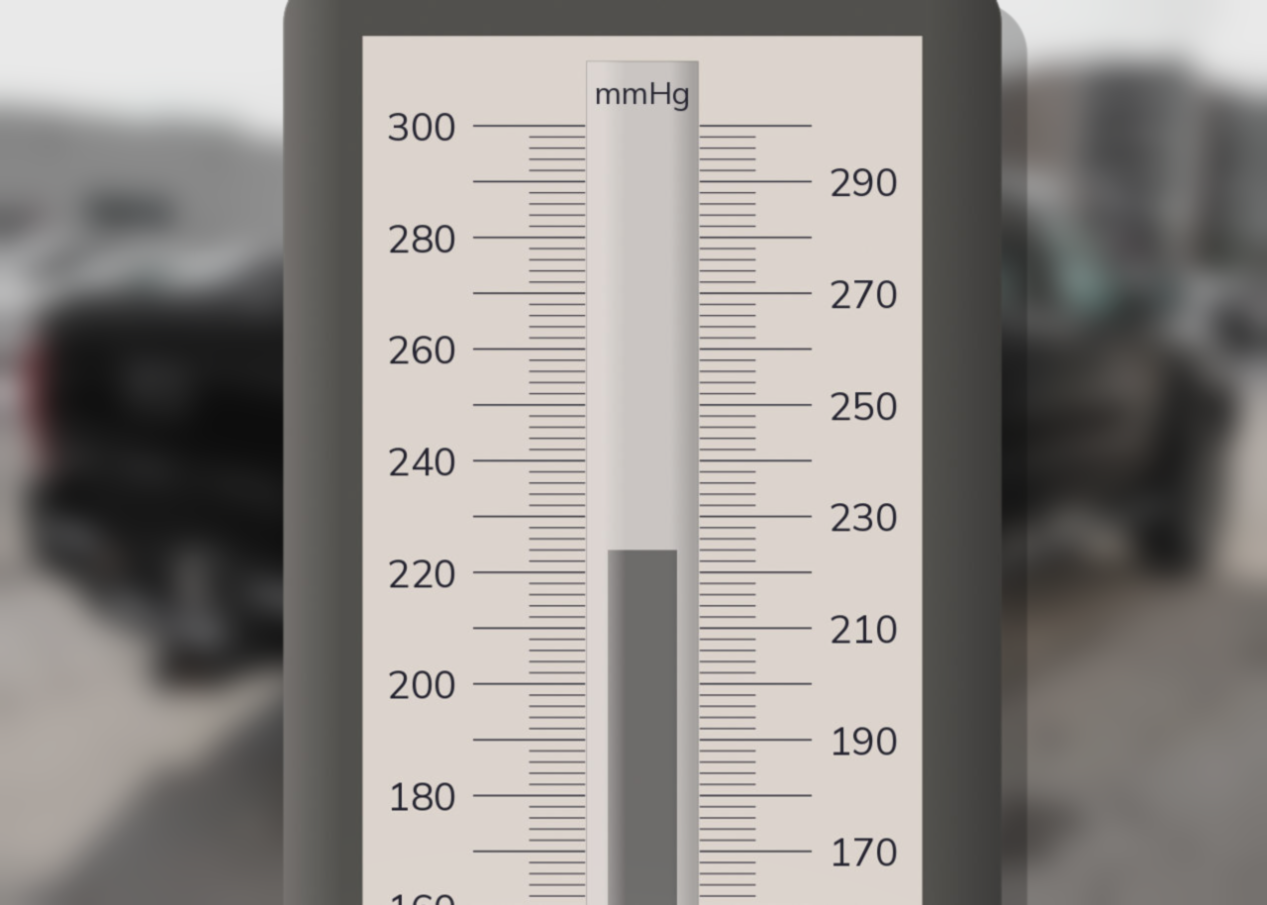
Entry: 224 mmHg
